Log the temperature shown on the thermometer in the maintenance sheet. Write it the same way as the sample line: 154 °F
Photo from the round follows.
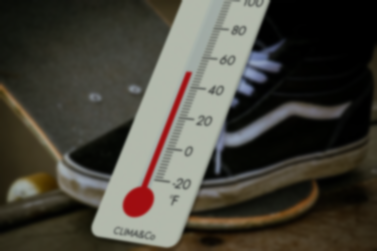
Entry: 50 °F
